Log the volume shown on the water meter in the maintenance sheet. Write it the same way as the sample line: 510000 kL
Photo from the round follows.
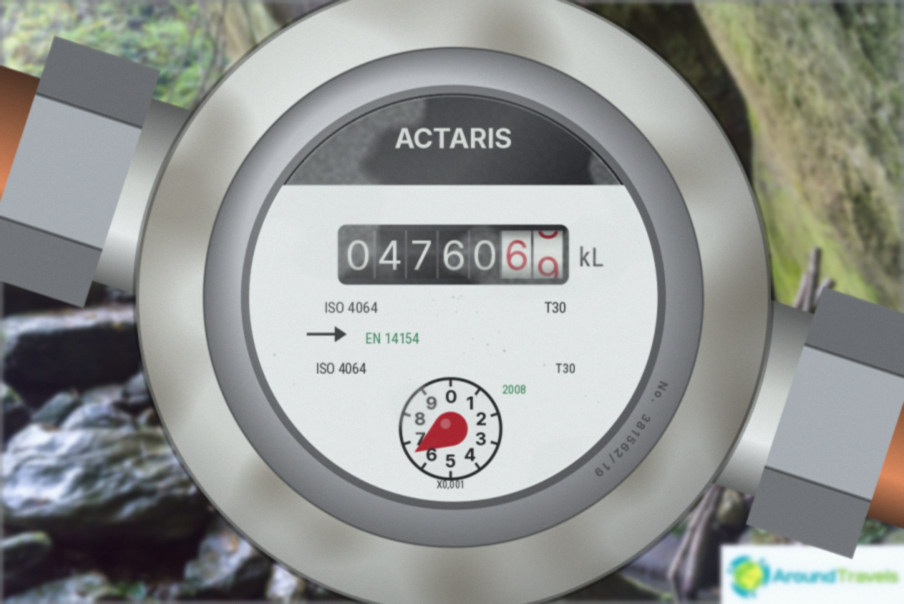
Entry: 4760.686 kL
